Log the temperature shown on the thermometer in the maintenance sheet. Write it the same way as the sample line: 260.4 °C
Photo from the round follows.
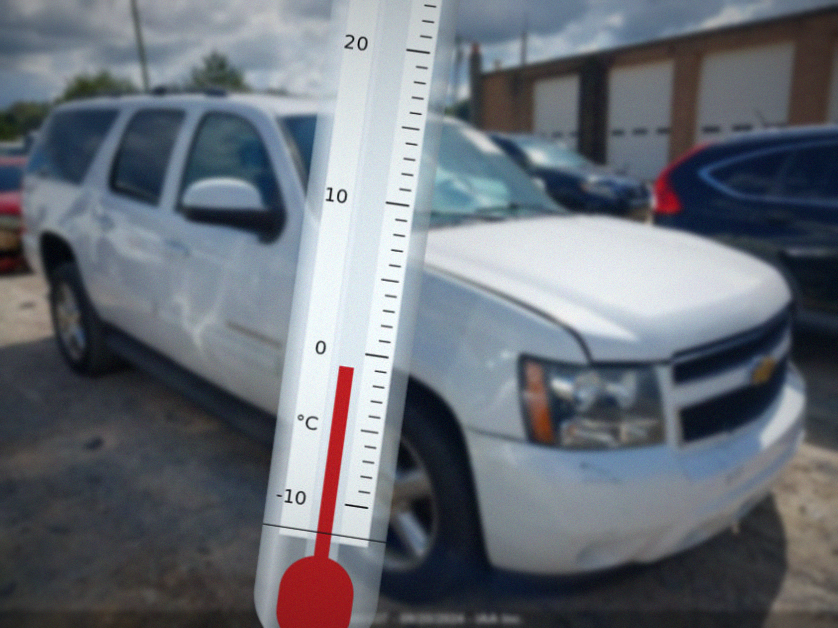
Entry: -1 °C
